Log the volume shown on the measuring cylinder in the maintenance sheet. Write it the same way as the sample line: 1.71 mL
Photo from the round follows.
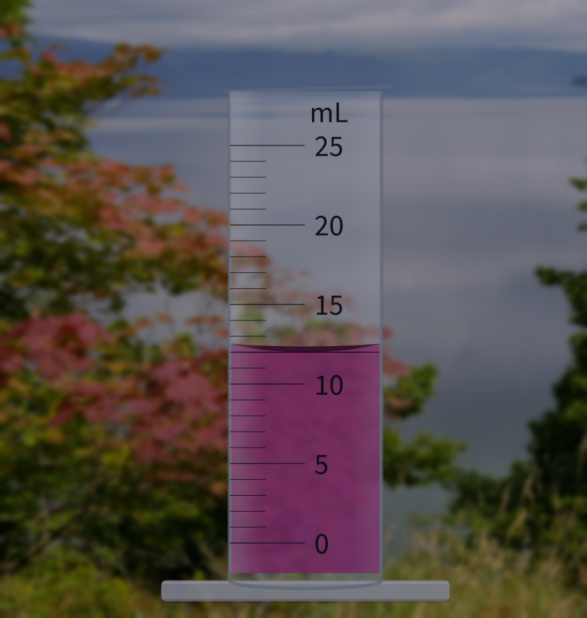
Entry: 12 mL
